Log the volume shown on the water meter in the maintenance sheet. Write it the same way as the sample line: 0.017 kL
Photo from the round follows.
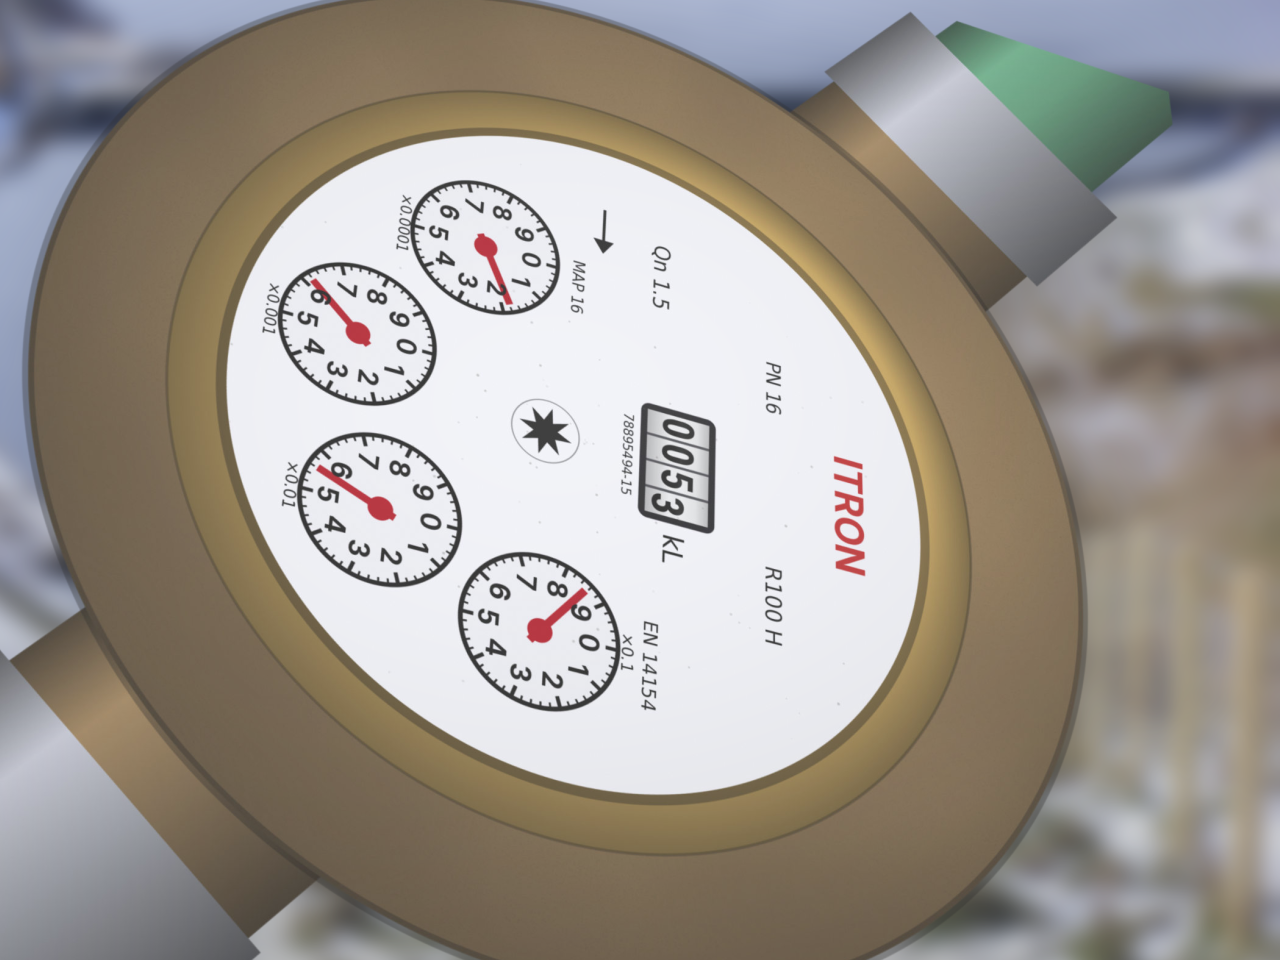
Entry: 52.8561 kL
